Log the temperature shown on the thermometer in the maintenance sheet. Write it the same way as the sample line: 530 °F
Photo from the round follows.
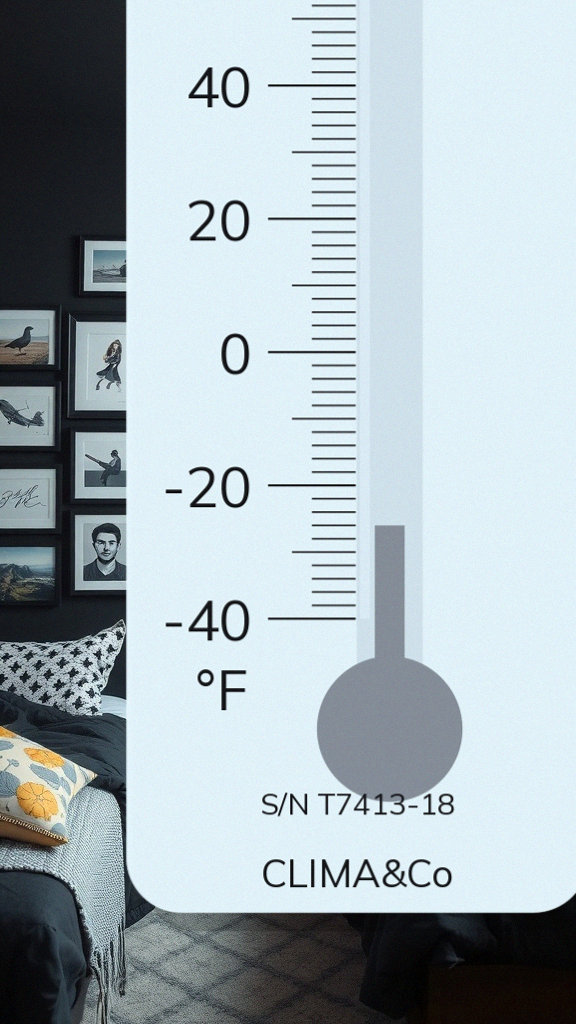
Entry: -26 °F
